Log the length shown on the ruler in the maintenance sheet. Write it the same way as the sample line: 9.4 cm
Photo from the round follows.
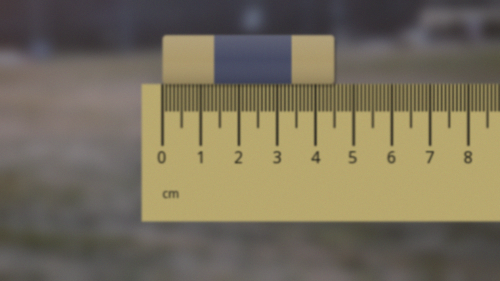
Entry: 4.5 cm
